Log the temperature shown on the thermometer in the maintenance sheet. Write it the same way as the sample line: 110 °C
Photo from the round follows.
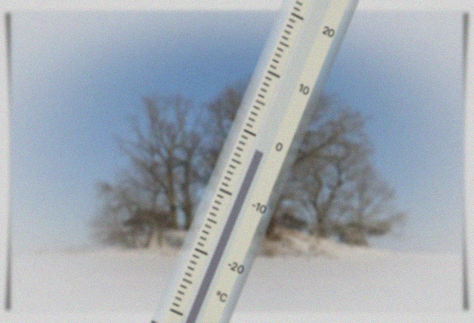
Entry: -2 °C
